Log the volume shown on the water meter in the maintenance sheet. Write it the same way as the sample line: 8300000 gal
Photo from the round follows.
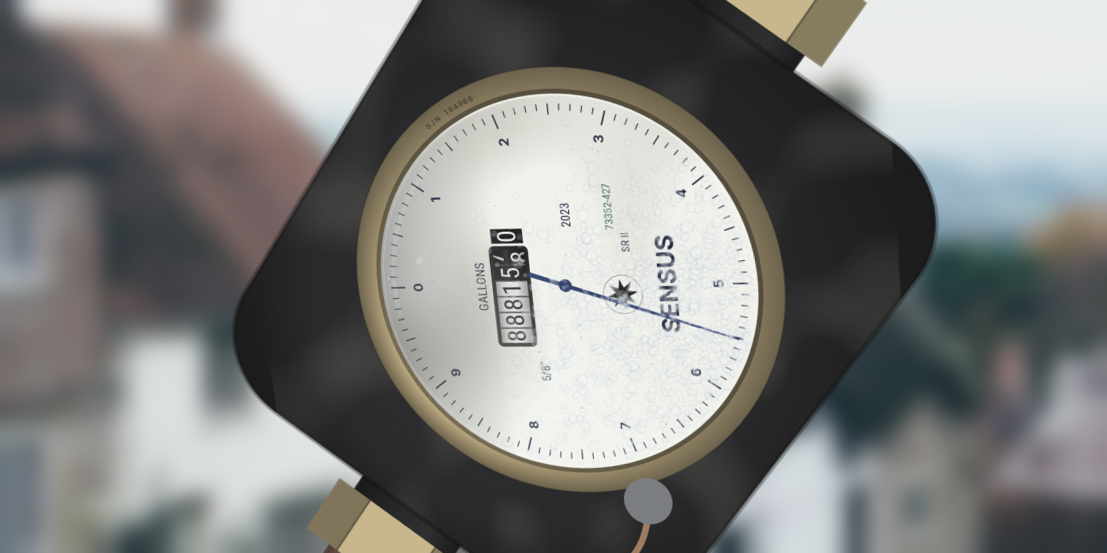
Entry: 8881575.5 gal
